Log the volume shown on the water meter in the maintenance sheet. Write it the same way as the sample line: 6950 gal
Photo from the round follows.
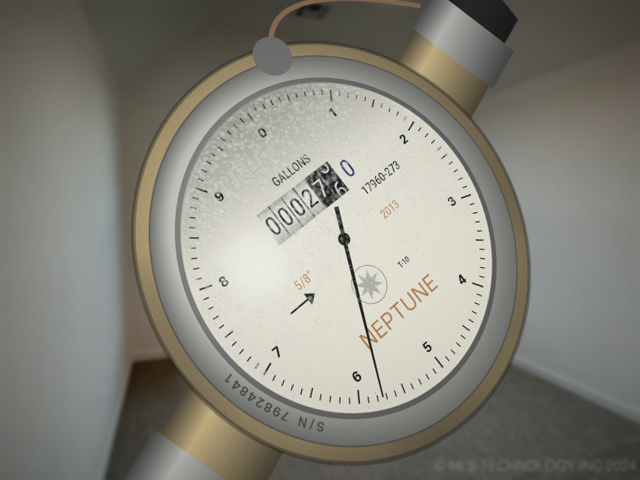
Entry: 2755.7 gal
